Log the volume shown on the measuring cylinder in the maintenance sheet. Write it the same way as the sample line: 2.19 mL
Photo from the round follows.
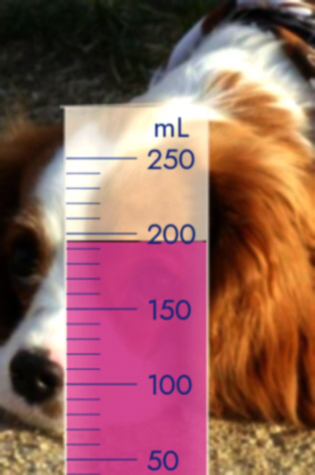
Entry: 195 mL
